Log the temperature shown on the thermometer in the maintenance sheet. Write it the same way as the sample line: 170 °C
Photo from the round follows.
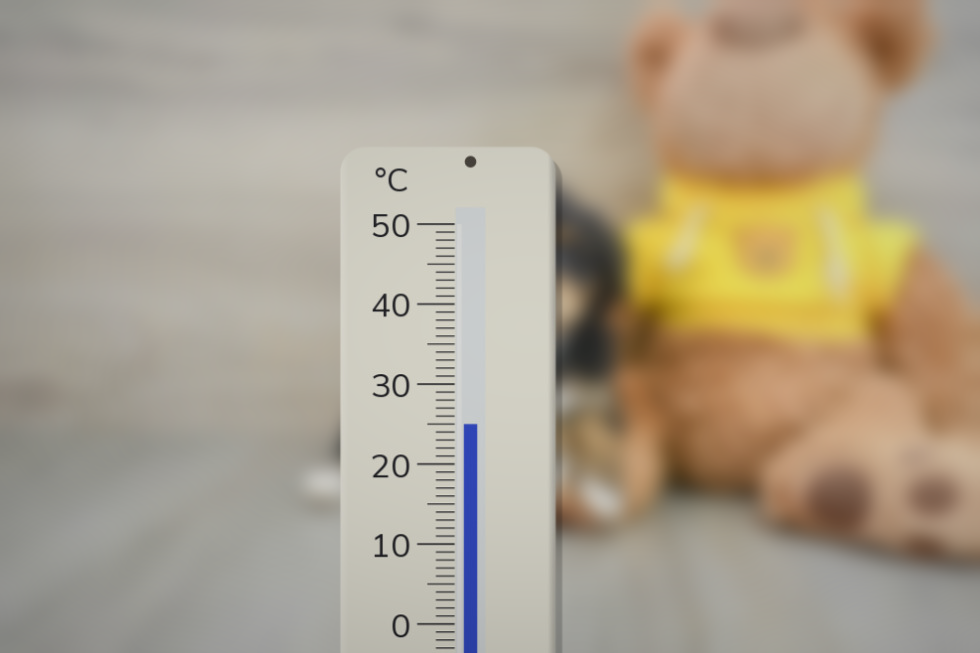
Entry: 25 °C
